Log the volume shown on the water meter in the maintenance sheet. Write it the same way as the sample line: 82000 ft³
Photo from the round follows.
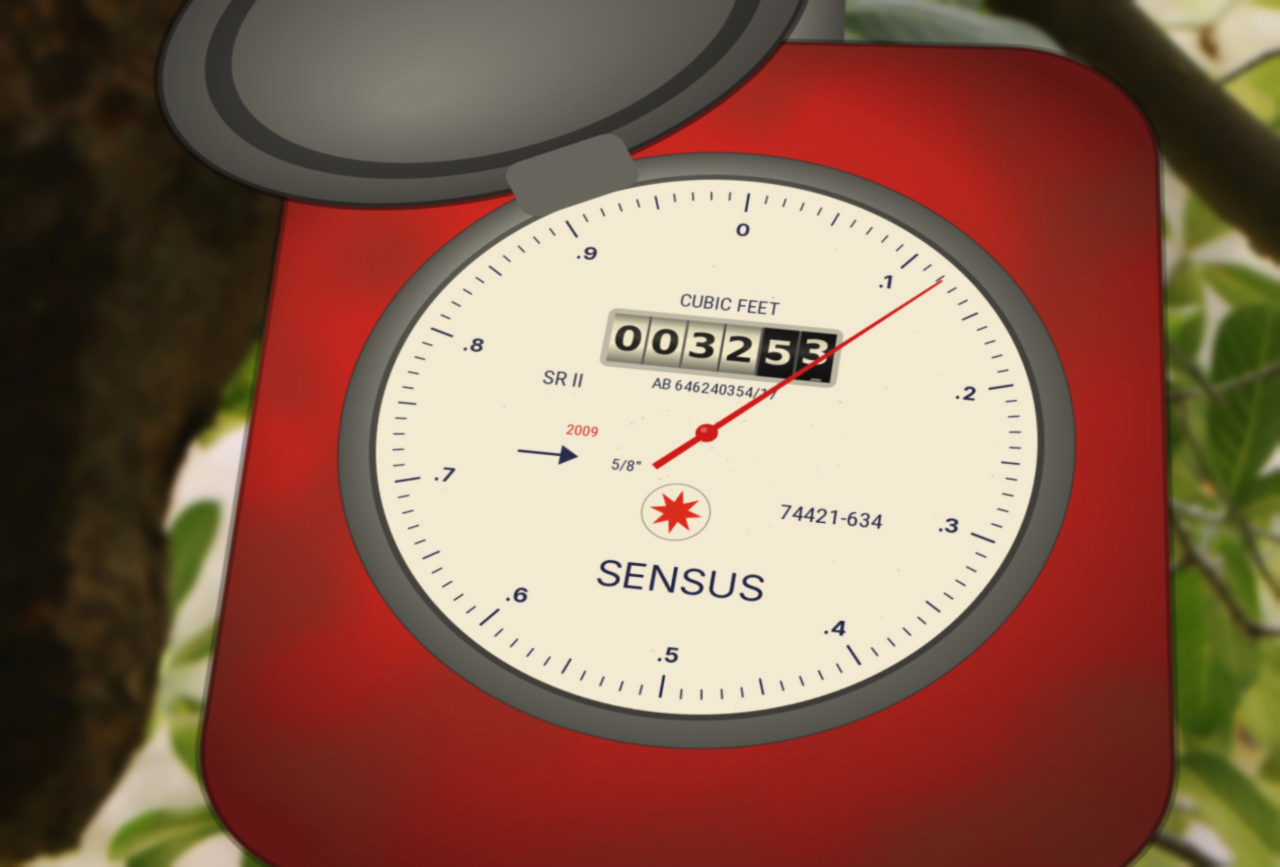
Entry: 3253.12 ft³
